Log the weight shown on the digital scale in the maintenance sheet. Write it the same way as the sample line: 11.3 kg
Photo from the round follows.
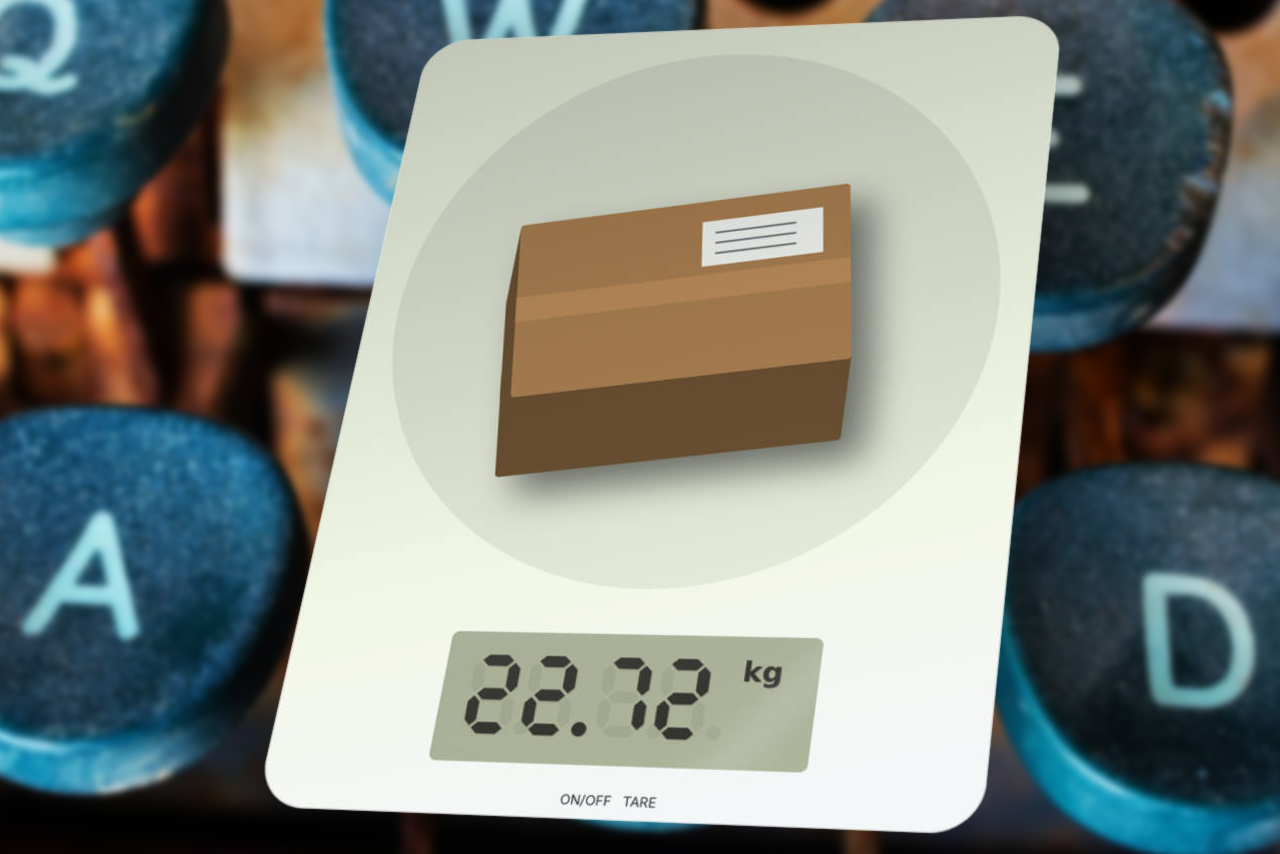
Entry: 22.72 kg
